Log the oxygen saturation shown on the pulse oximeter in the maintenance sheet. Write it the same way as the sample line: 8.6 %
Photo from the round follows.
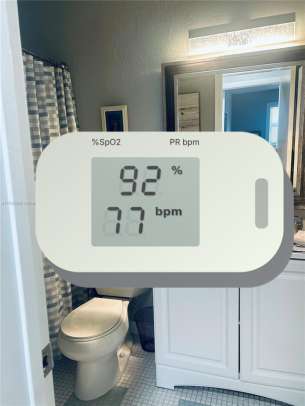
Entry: 92 %
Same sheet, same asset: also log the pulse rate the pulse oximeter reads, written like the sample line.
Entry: 77 bpm
